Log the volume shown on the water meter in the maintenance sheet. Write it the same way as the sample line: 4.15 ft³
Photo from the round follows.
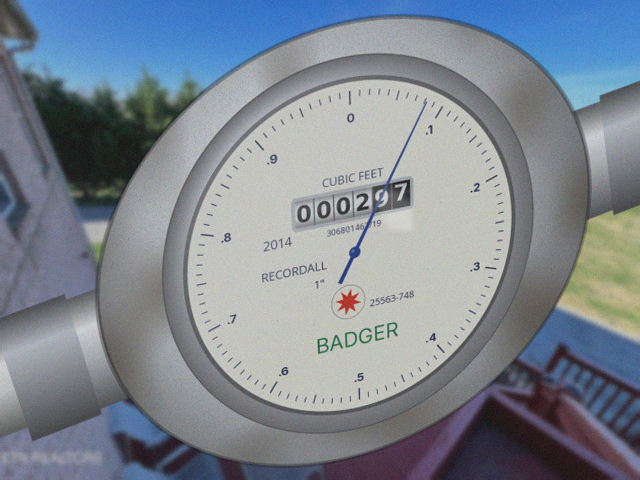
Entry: 297.08 ft³
